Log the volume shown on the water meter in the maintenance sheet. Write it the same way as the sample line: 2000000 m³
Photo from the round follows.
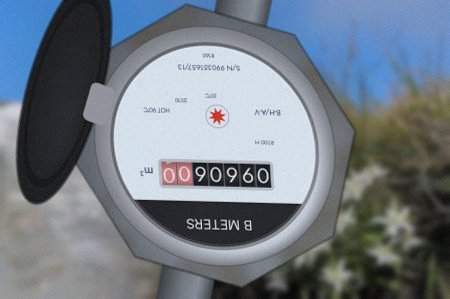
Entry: 9606.00 m³
